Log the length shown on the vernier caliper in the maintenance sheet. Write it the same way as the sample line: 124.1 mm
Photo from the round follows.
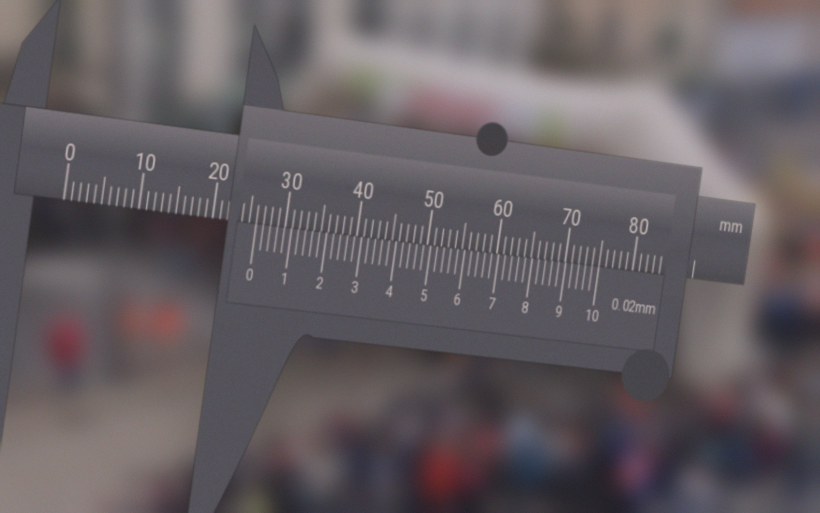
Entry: 26.0 mm
